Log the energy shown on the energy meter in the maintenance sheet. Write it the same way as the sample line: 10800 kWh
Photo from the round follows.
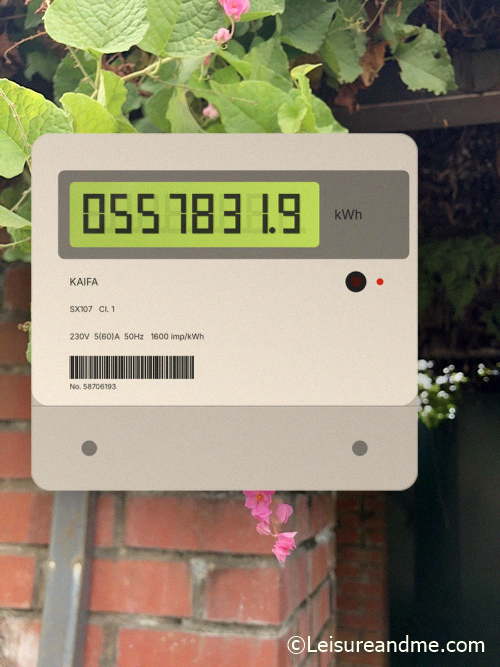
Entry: 557831.9 kWh
